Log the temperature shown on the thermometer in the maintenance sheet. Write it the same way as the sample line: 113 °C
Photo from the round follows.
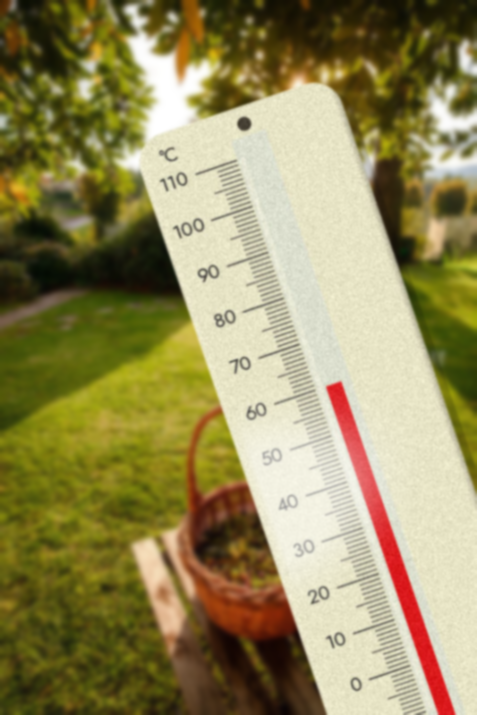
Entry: 60 °C
